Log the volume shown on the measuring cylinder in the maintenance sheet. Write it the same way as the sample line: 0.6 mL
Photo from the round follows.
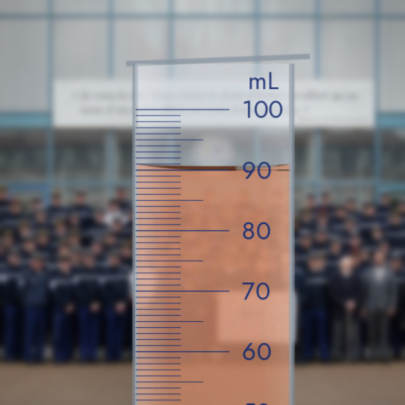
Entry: 90 mL
